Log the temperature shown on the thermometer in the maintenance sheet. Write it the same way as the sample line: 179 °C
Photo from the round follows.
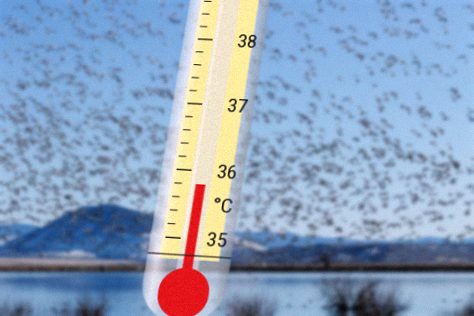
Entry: 35.8 °C
